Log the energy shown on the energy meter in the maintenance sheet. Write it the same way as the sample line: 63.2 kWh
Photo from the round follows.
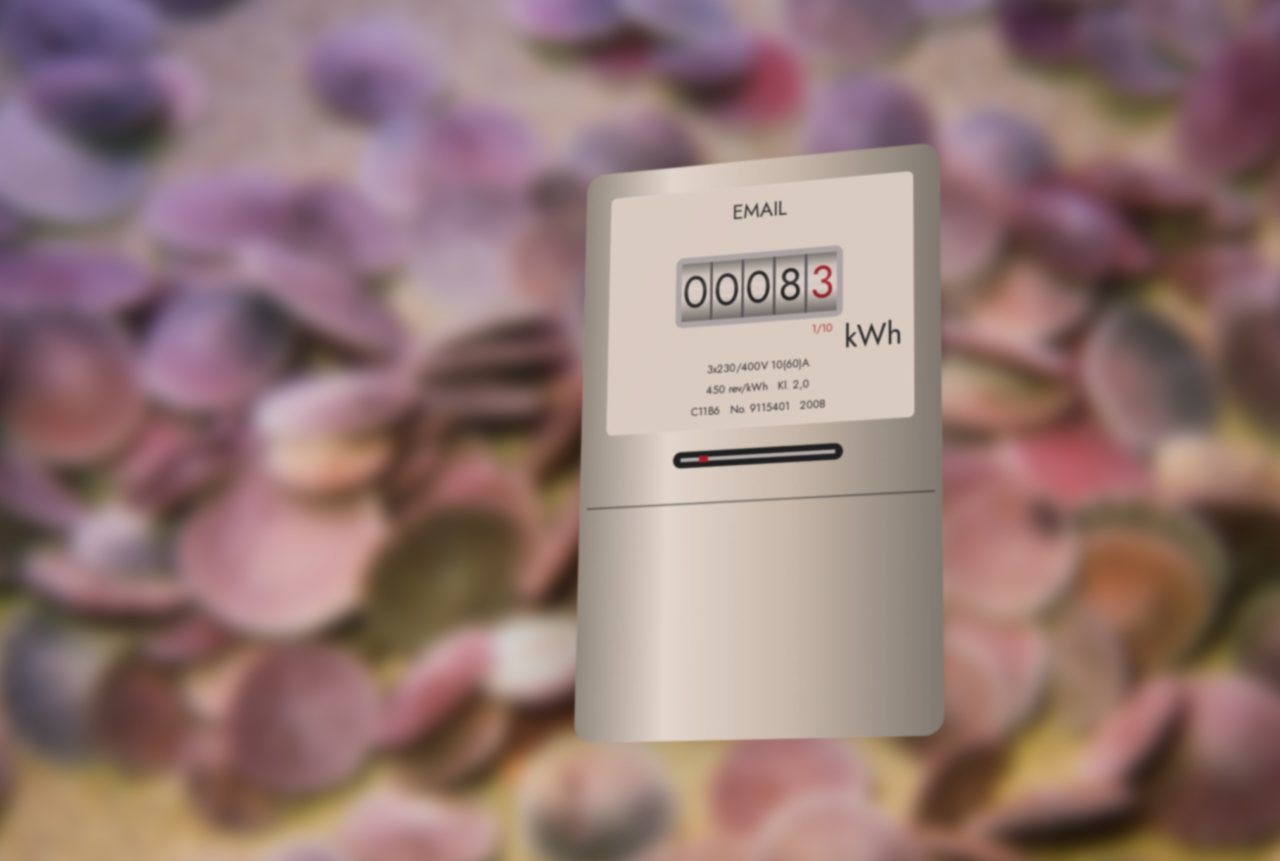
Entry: 8.3 kWh
